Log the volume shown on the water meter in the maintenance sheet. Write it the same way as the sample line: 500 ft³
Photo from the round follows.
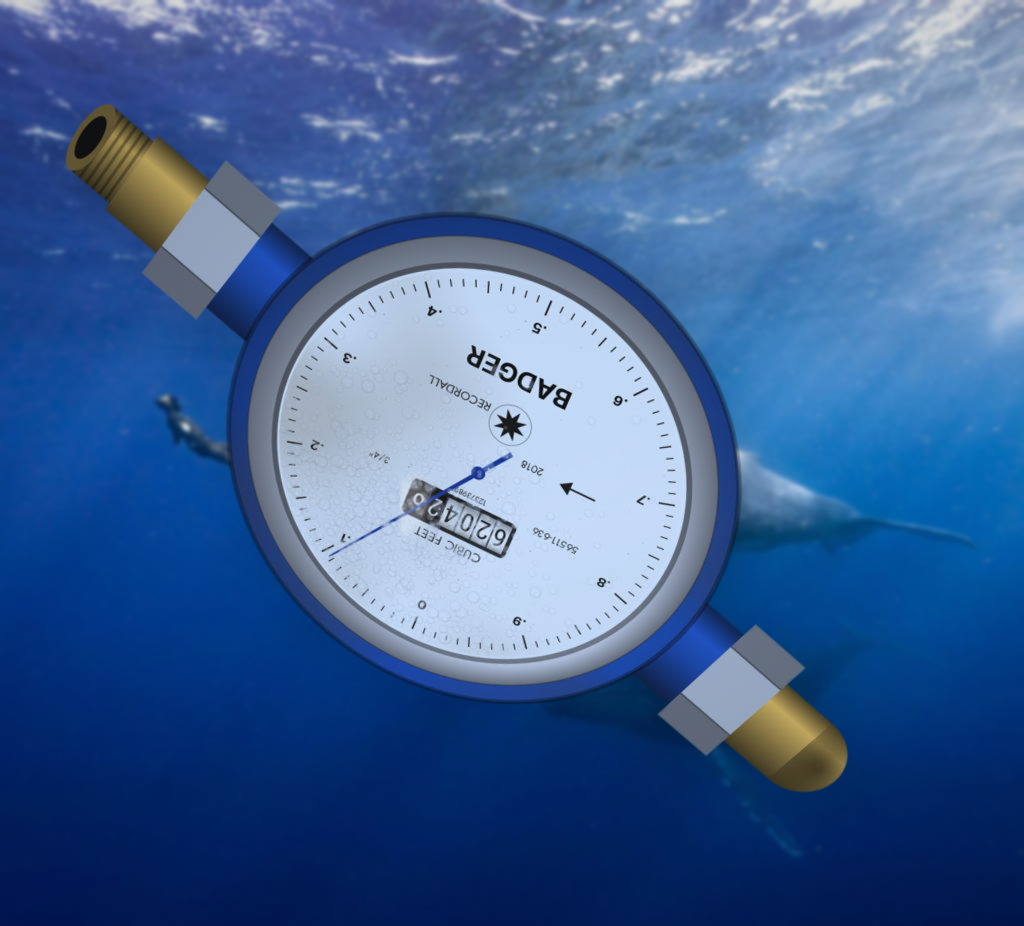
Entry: 620426.09 ft³
